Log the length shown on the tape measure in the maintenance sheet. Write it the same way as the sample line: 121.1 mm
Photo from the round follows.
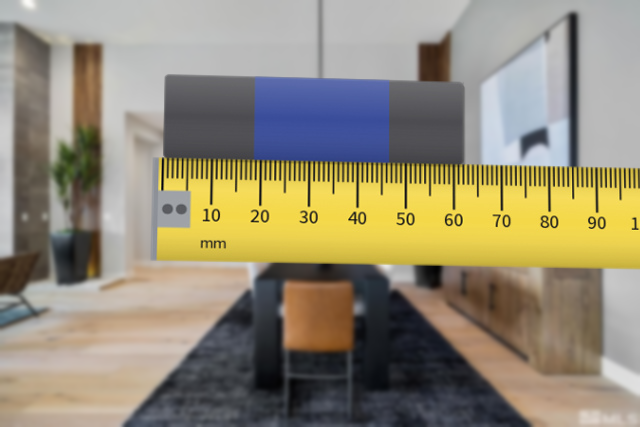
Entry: 62 mm
